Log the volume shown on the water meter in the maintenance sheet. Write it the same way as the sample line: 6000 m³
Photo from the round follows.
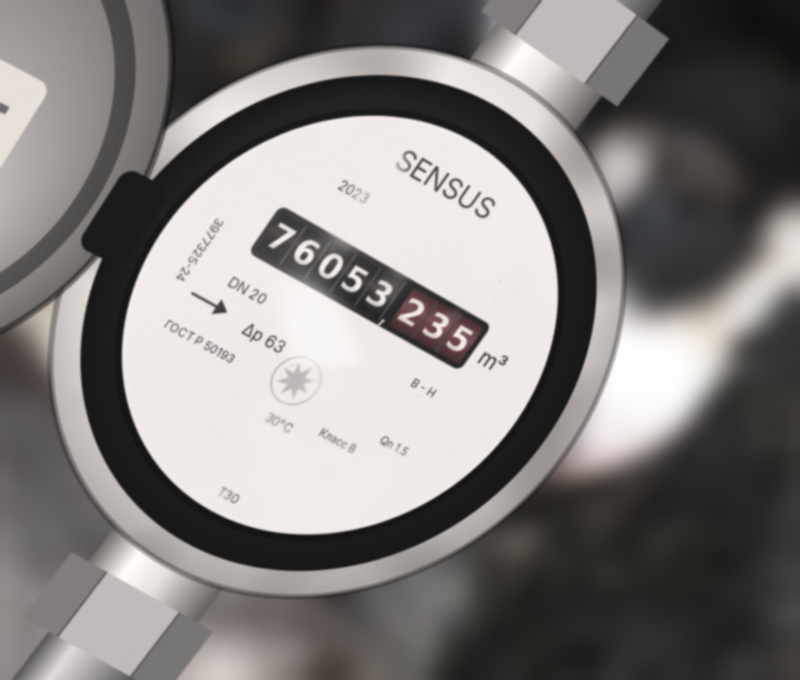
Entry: 76053.235 m³
